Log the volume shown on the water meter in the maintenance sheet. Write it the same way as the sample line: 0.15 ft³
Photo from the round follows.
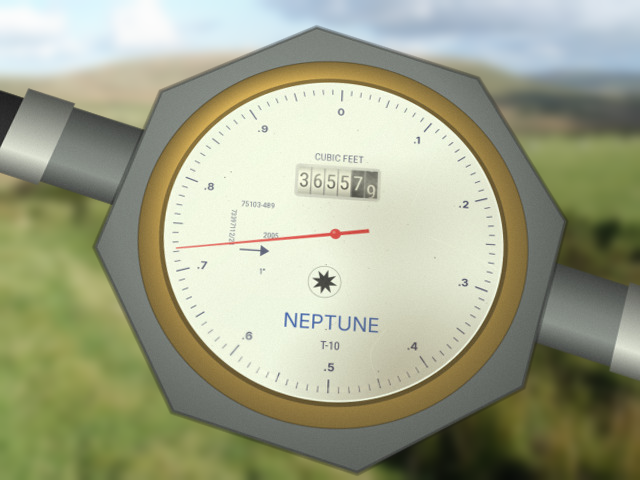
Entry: 365578.72 ft³
